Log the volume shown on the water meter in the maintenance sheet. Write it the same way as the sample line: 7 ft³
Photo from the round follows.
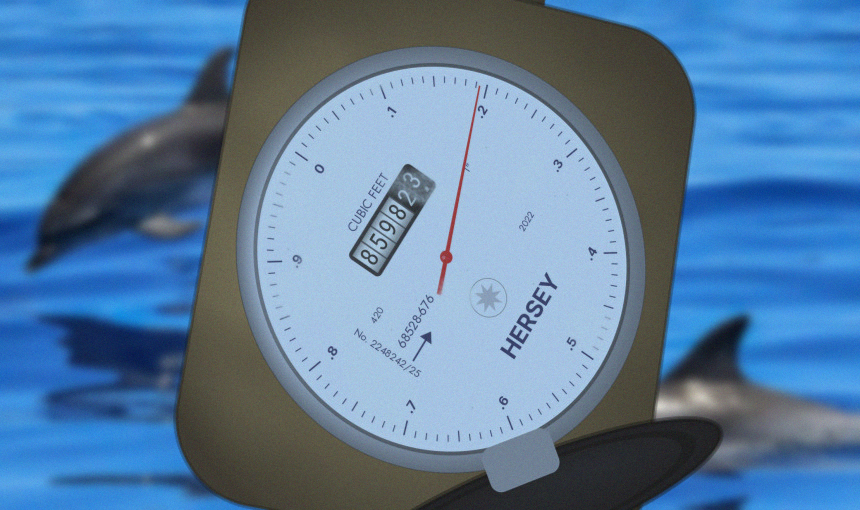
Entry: 859823.19 ft³
